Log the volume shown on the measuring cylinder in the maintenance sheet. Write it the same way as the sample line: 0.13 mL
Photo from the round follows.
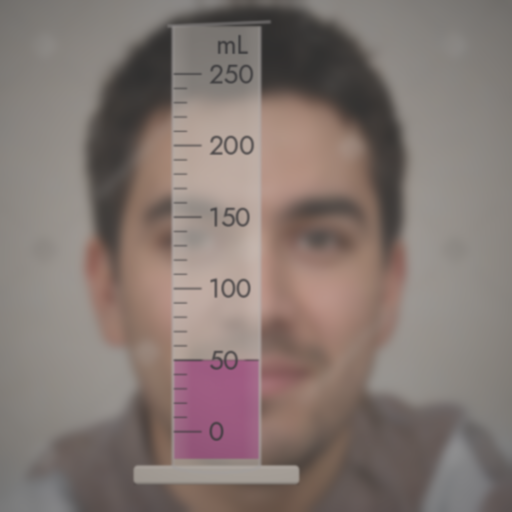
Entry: 50 mL
